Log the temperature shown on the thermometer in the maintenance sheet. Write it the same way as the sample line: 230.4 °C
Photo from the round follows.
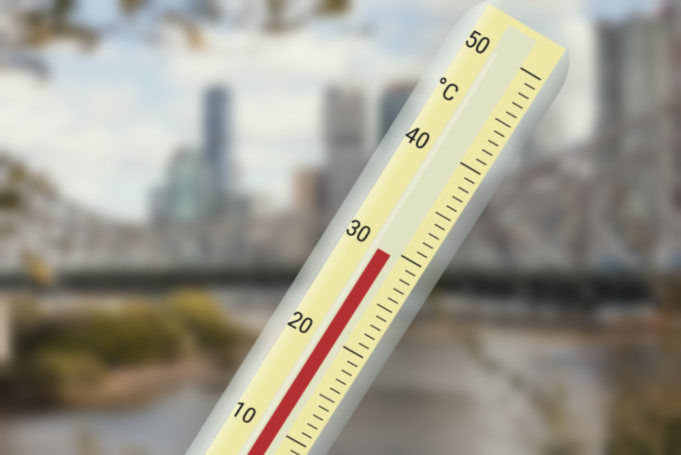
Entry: 29.5 °C
